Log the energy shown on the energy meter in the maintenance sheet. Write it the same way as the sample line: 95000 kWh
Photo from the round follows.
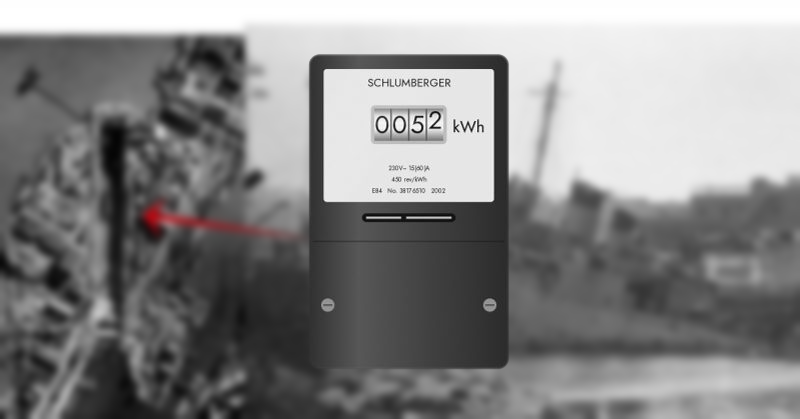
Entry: 52 kWh
